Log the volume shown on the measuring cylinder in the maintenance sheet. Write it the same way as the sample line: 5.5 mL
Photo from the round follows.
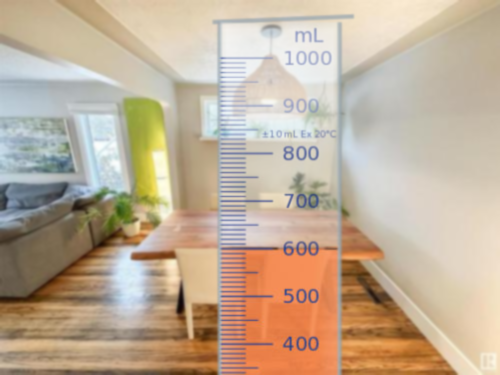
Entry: 600 mL
